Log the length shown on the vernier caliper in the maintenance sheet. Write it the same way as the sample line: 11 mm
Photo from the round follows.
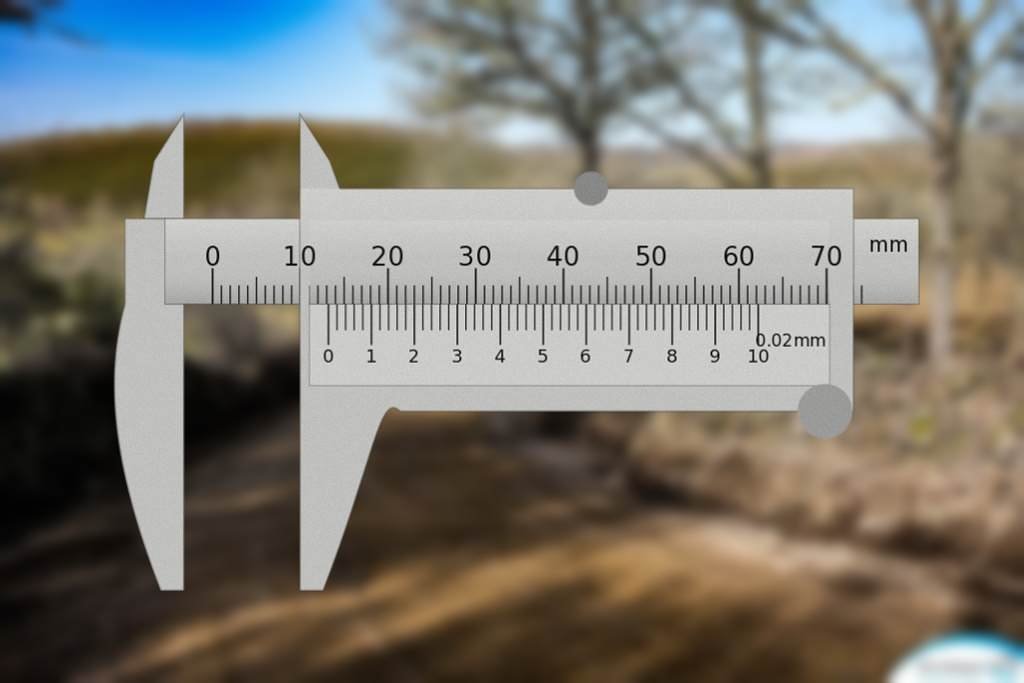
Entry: 13.2 mm
